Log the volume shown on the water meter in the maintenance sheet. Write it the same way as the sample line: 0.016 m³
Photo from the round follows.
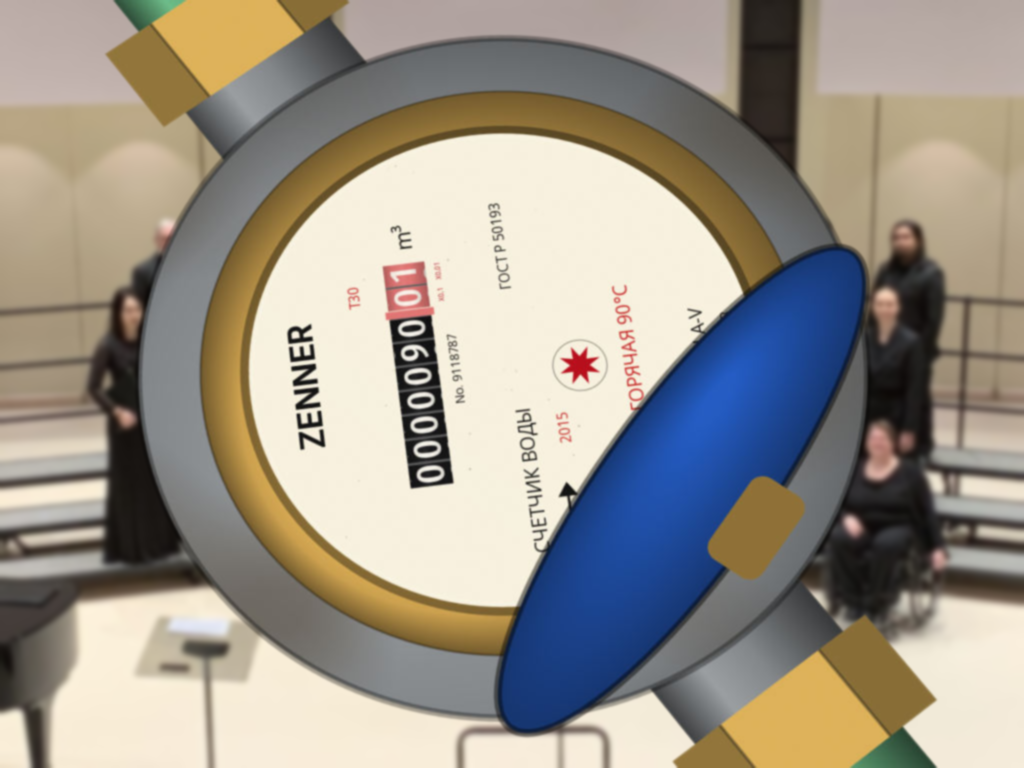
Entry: 90.01 m³
